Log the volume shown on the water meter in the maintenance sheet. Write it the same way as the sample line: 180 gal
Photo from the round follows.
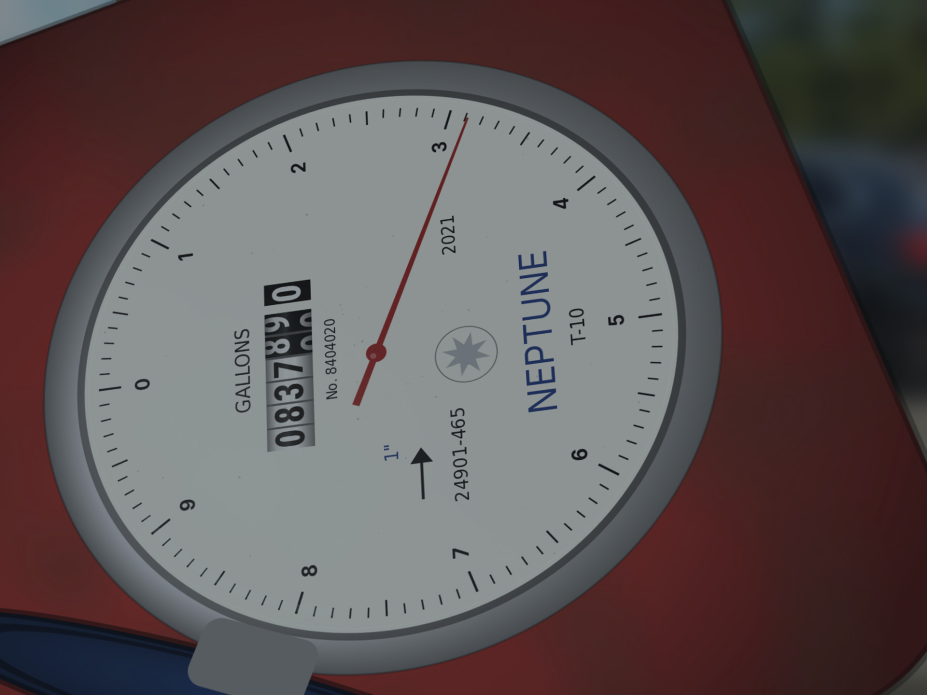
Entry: 837893.1 gal
